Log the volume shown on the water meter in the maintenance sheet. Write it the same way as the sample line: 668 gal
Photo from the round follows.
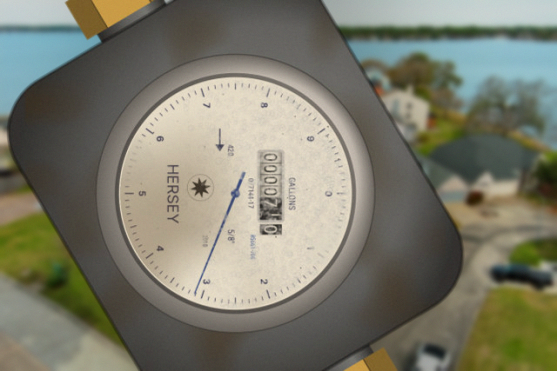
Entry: 713.1 gal
